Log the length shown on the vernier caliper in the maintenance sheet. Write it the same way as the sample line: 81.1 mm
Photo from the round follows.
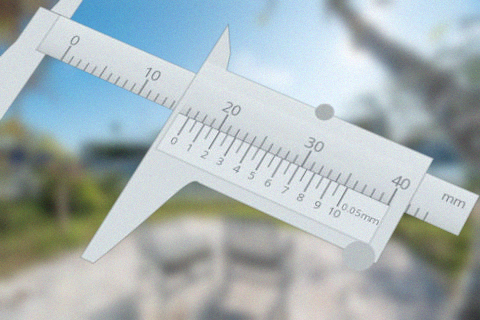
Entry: 16.4 mm
